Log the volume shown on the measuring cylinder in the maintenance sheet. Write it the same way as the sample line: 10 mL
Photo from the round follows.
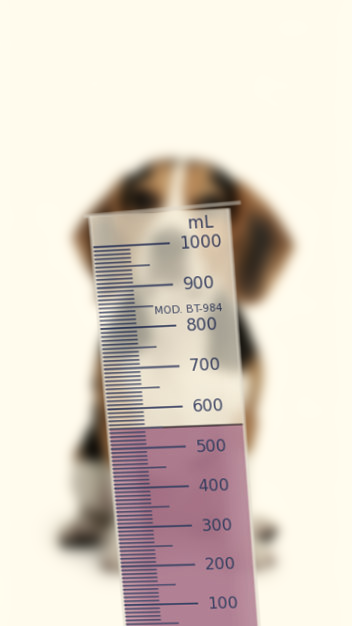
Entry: 550 mL
